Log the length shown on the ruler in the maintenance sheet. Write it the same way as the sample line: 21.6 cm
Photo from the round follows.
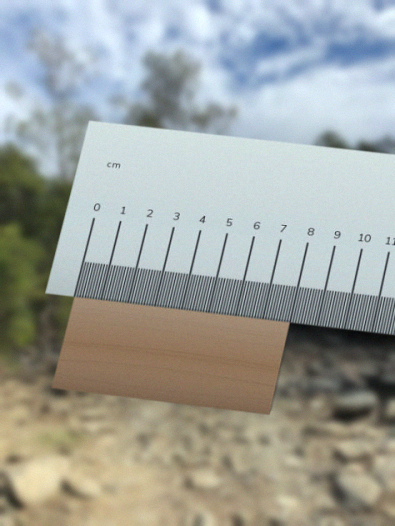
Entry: 8 cm
